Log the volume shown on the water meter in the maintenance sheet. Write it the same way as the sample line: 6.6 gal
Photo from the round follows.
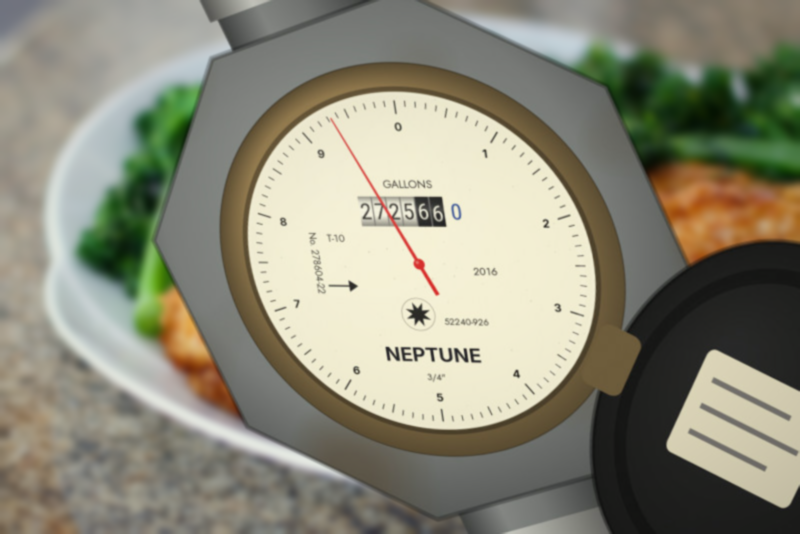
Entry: 2725659.3 gal
